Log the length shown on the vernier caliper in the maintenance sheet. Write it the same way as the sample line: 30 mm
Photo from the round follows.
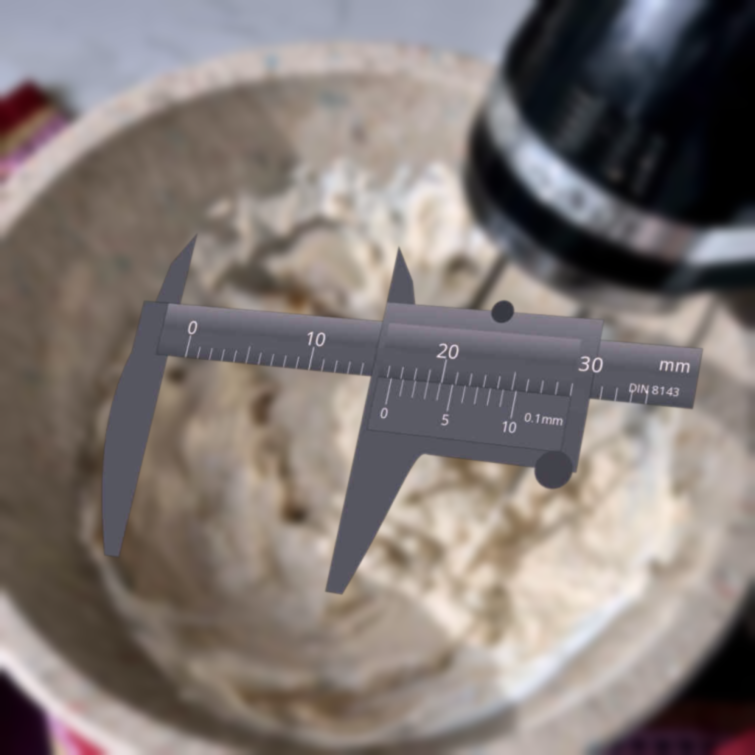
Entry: 16.3 mm
